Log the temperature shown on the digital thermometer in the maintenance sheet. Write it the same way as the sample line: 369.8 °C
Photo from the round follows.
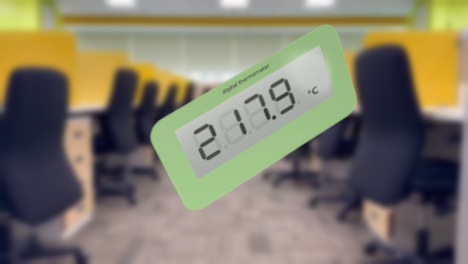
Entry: 217.9 °C
